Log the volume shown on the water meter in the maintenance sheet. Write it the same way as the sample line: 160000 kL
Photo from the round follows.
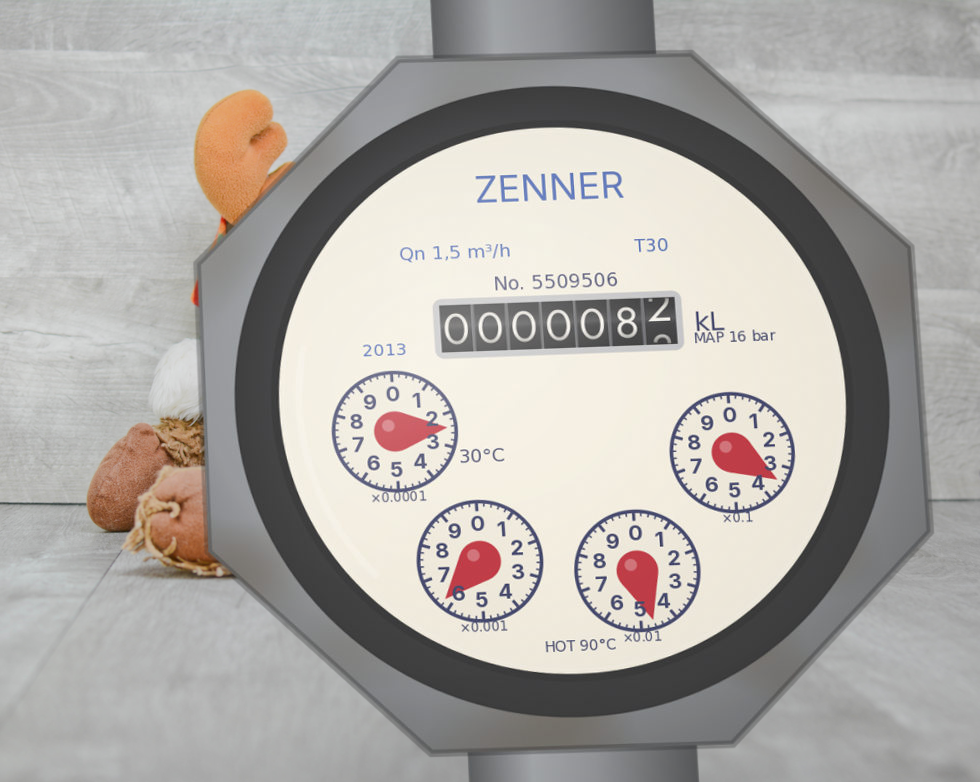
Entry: 82.3462 kL
